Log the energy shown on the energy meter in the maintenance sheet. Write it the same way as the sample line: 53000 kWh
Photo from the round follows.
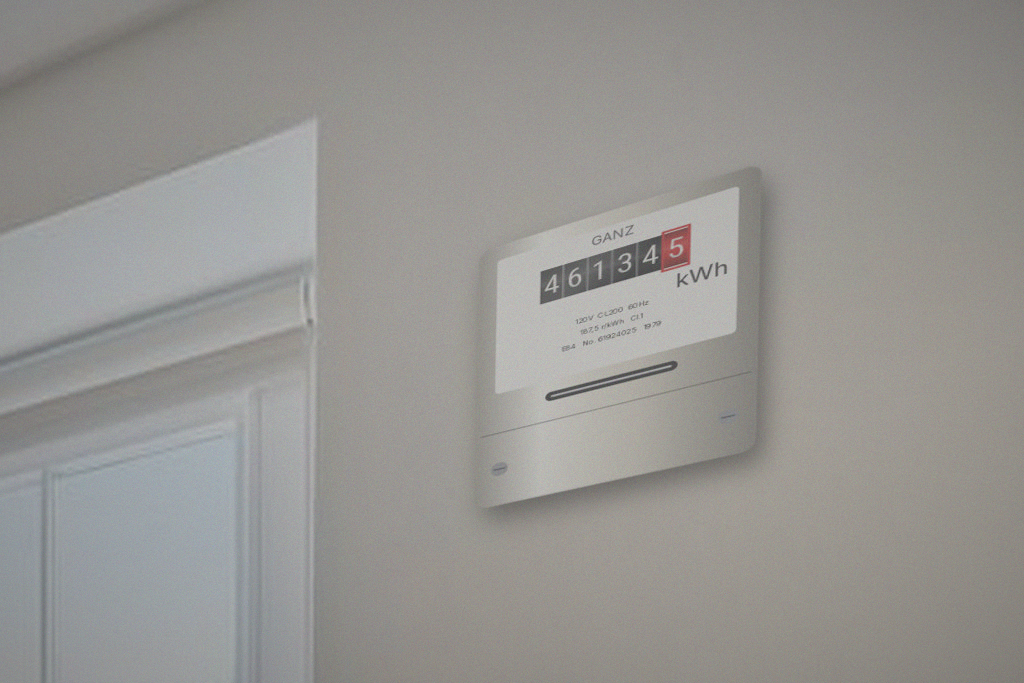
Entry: 46134.5 kWh
